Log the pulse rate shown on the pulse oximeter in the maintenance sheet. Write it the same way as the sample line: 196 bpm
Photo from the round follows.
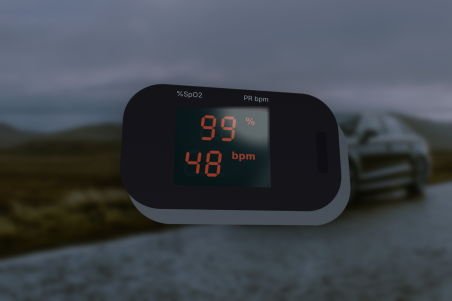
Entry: 48 bpm
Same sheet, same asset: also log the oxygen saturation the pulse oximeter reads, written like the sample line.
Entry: 99 %
